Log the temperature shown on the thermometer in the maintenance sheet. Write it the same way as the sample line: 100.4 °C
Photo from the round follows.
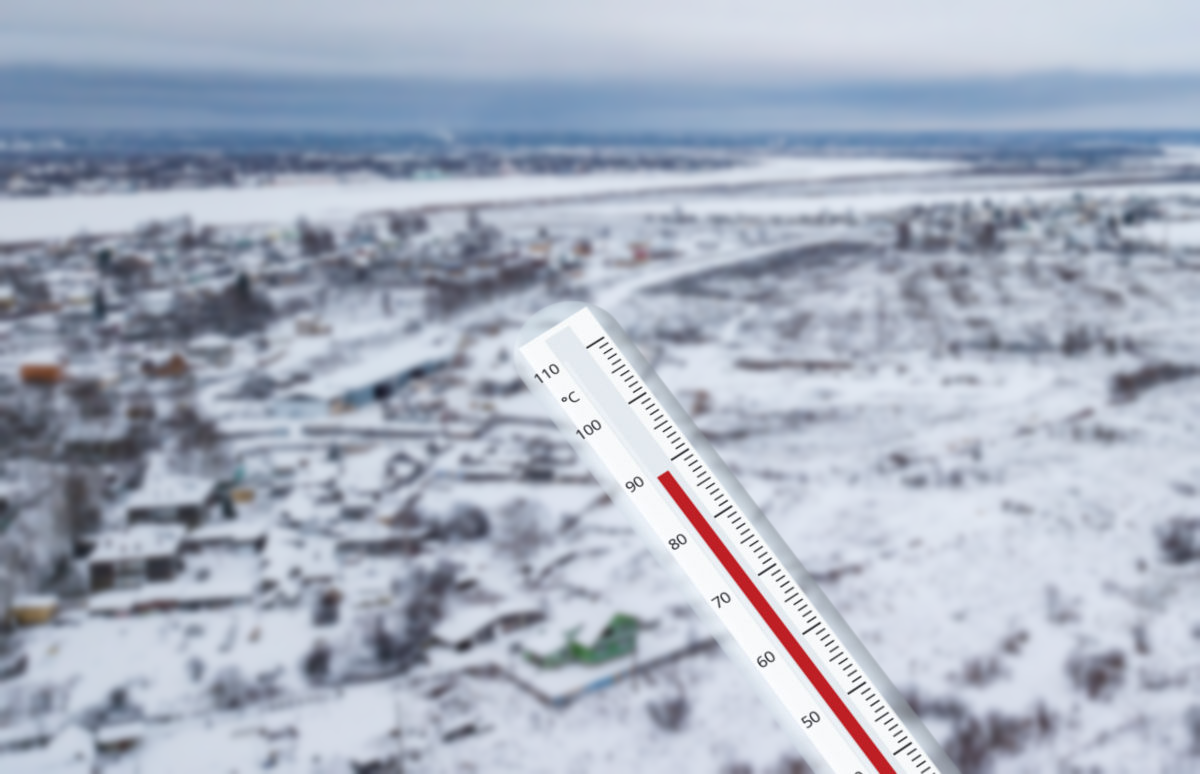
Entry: 89 °C
